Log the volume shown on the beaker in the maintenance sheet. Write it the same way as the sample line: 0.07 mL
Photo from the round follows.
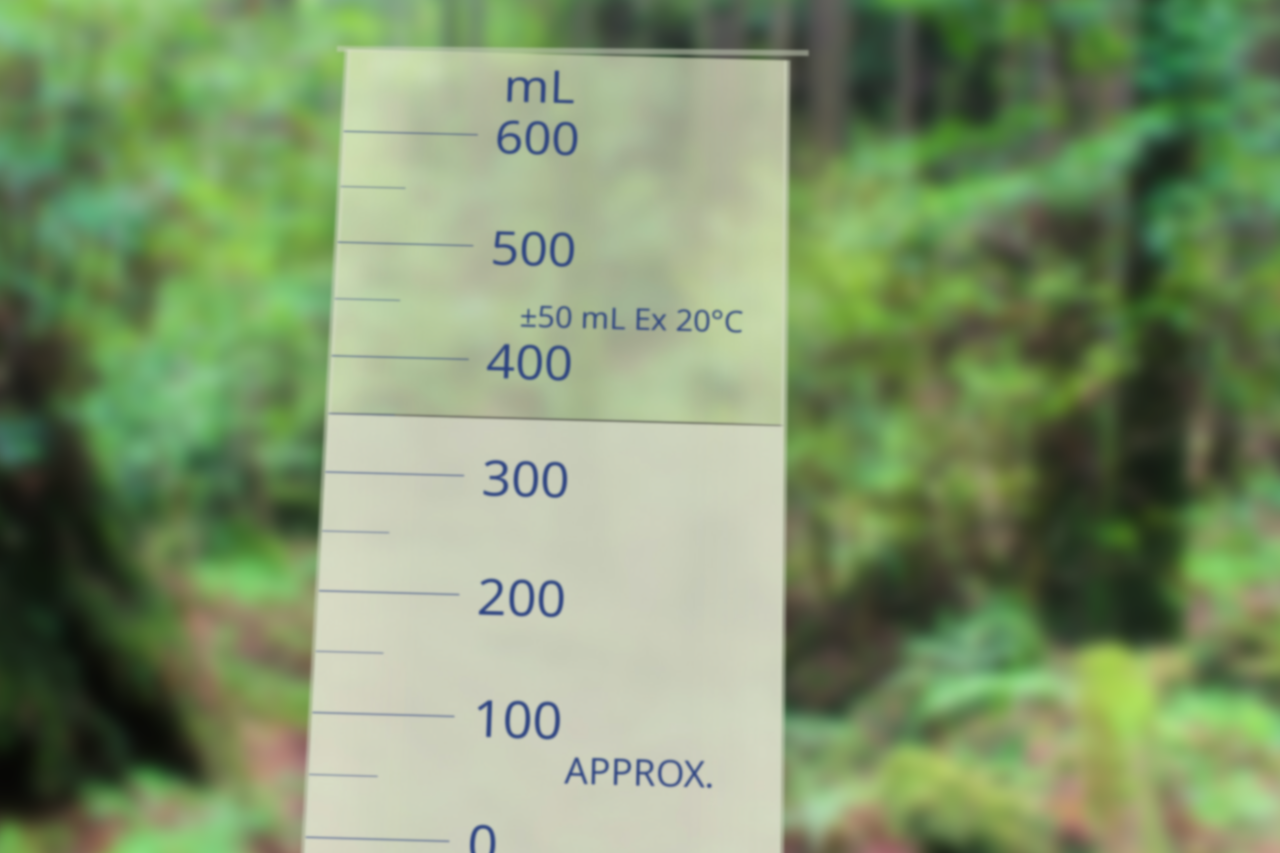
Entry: 350 mL
